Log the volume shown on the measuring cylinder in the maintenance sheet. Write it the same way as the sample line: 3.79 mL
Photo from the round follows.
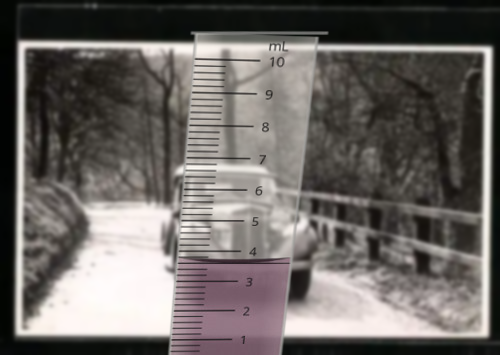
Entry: 3.6 mL
